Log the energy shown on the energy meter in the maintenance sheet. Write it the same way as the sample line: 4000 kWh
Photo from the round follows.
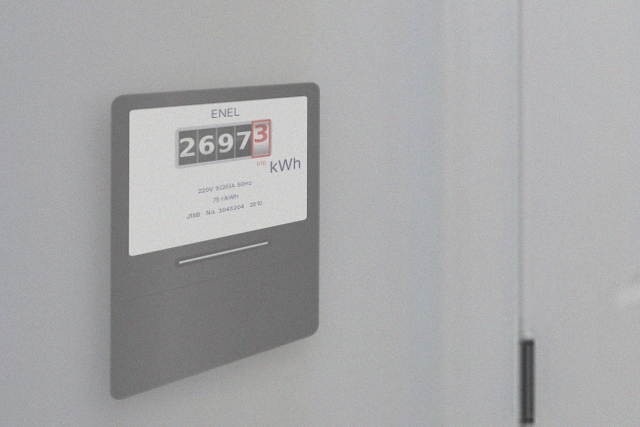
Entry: 2697.3 kWh
